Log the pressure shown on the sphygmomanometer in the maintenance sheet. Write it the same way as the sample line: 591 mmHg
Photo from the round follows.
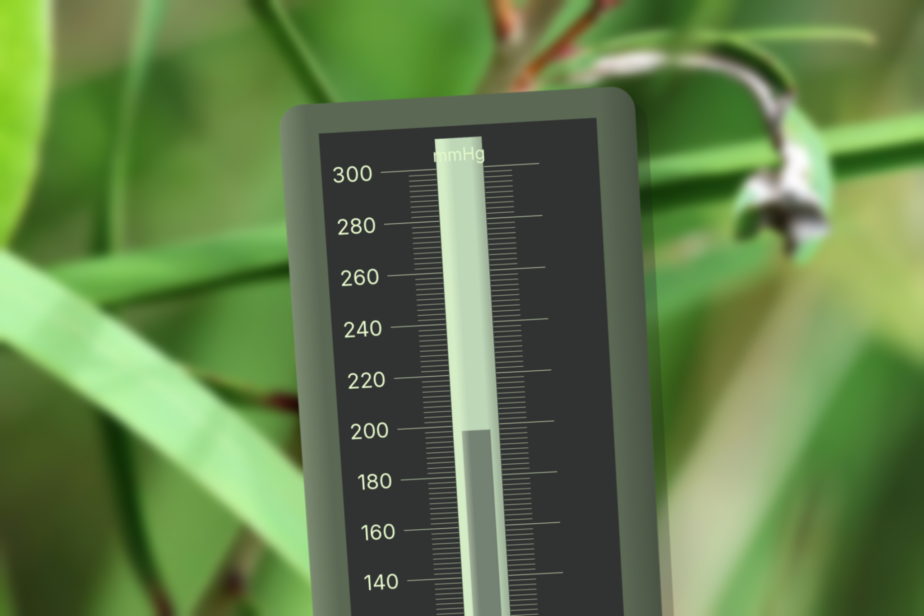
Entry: 198 mmHg
